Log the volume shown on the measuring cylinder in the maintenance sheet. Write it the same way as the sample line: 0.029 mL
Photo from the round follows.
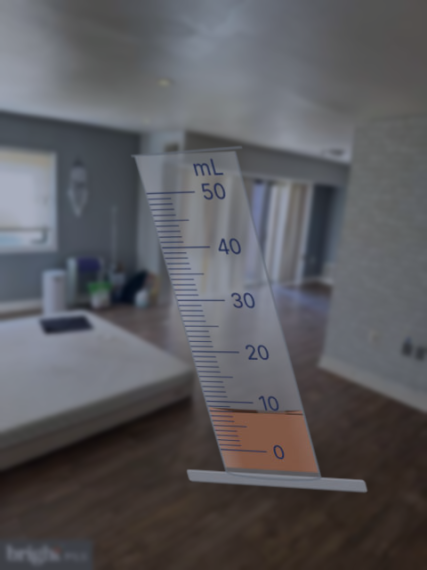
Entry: 8 mL
